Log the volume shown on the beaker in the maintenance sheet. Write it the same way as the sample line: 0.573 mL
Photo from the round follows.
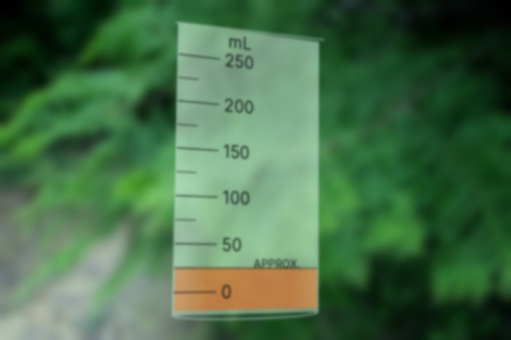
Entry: 25 mL
